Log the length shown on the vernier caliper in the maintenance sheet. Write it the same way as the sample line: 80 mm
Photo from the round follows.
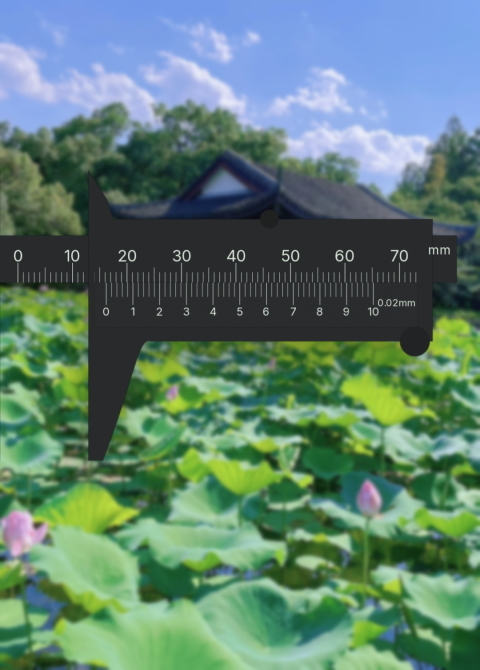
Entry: 16.2 mm
